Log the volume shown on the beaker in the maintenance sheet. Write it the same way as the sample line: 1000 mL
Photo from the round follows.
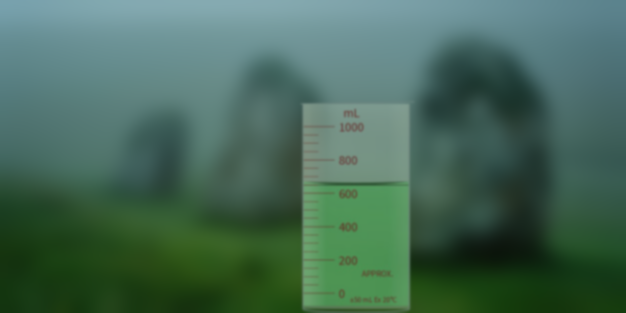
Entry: 650 mL
